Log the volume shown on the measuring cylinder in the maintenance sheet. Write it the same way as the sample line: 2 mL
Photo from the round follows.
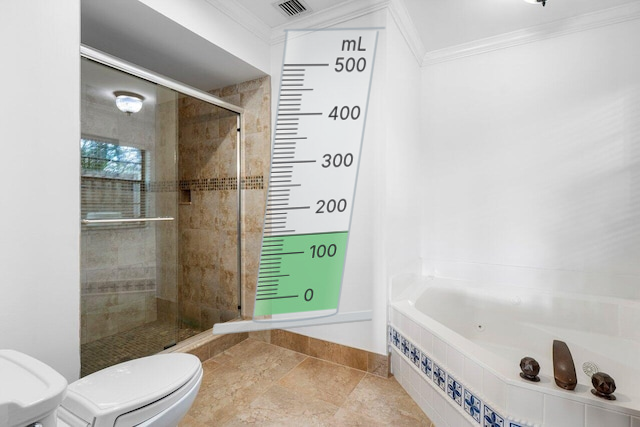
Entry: 140 mL
